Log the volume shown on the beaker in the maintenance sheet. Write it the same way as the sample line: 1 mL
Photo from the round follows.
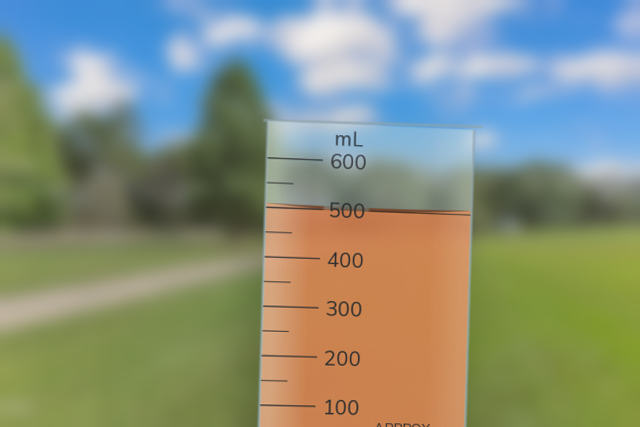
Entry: 500 mL
